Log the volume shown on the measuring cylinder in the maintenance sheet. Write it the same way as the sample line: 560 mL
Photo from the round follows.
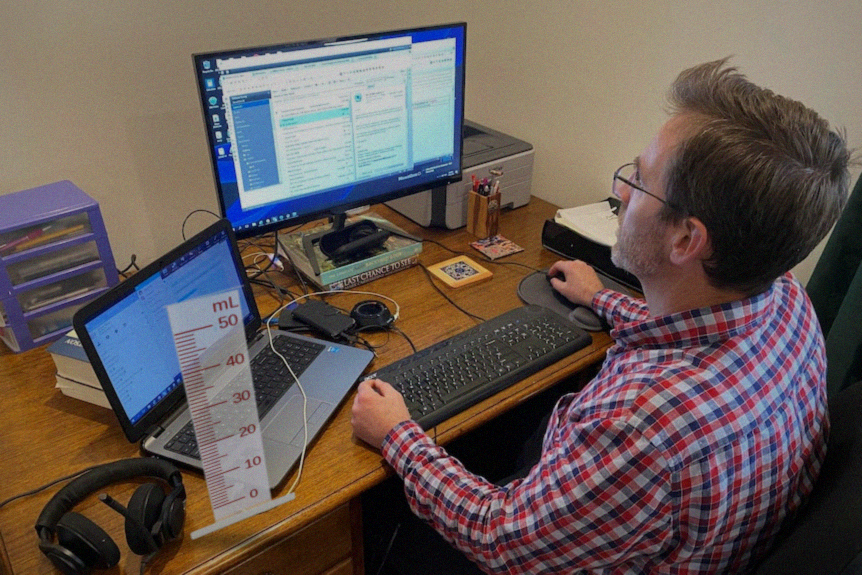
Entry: 20 mL
